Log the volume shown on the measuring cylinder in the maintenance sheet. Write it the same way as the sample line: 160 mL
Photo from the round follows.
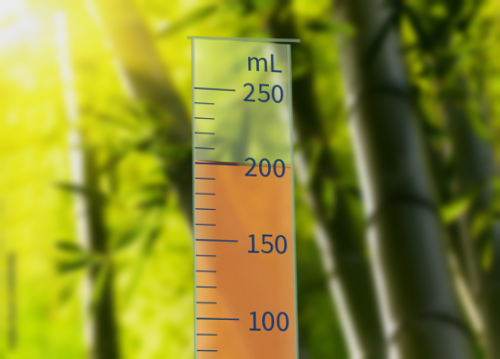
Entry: 200 mL
